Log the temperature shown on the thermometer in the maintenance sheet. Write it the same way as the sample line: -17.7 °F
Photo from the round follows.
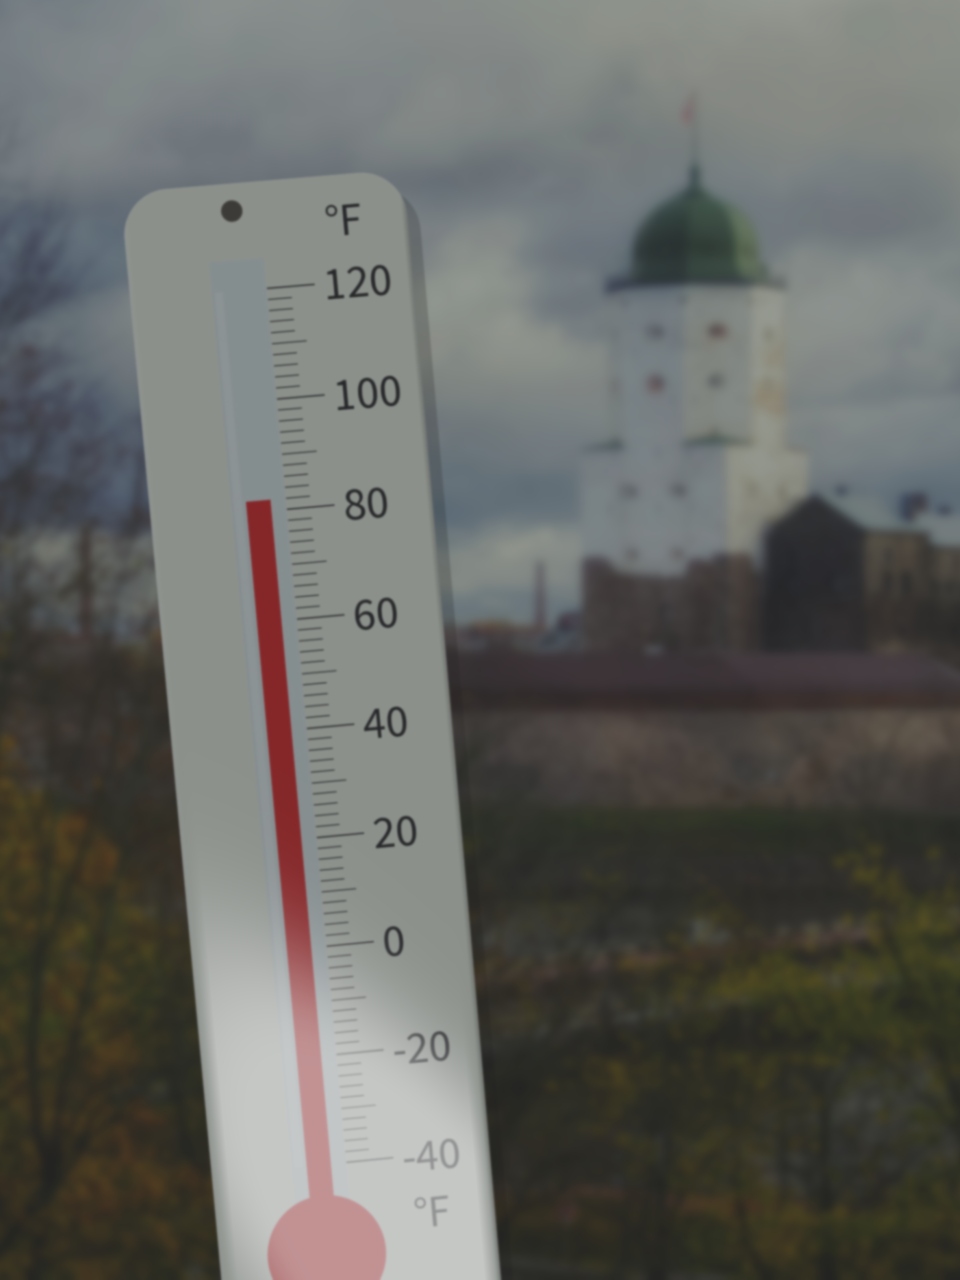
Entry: 82 °F
